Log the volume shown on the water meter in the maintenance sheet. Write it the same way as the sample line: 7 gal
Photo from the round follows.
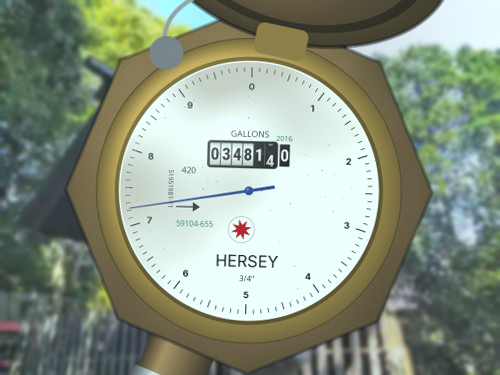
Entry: 348137.2 gal
